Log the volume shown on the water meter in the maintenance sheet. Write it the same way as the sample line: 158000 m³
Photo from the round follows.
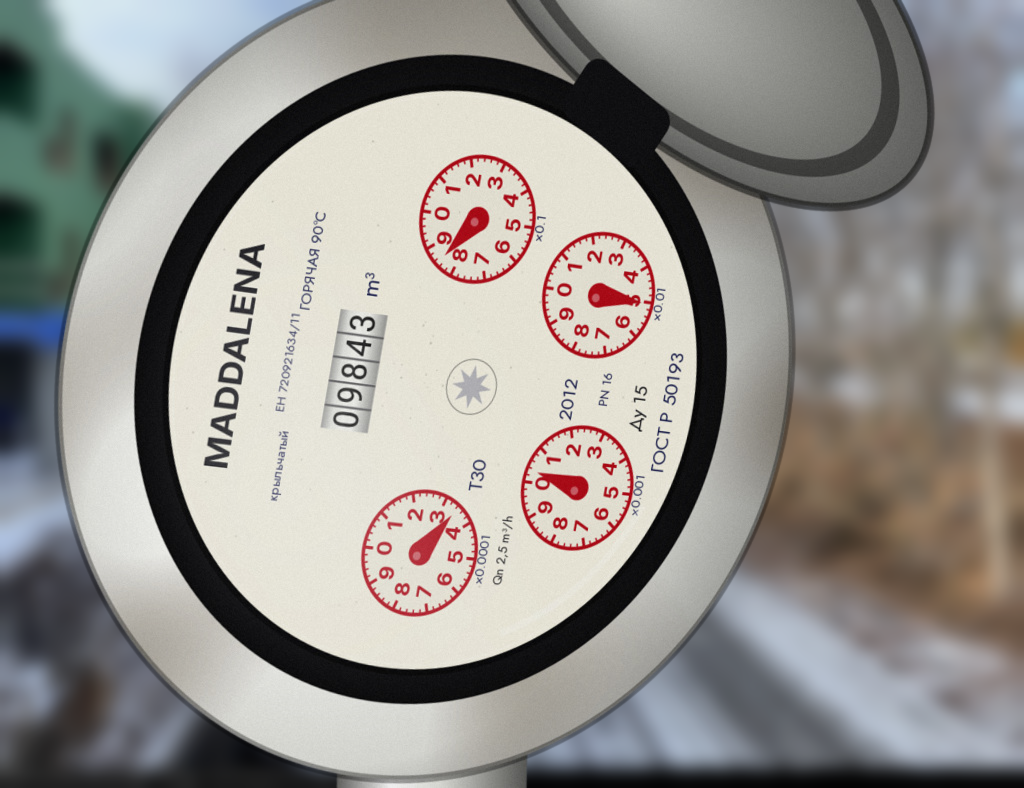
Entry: 9843.8503 m³
